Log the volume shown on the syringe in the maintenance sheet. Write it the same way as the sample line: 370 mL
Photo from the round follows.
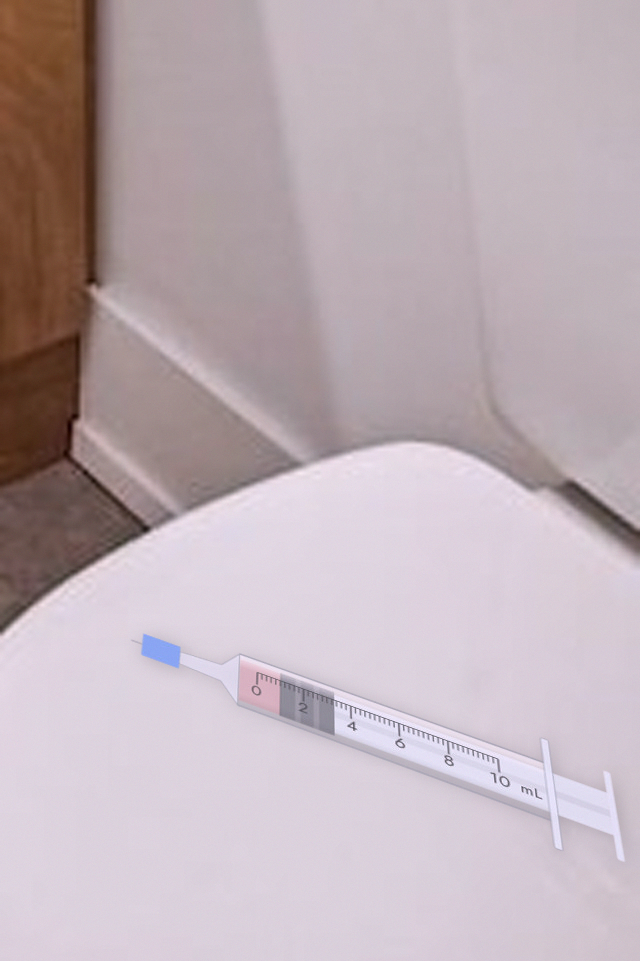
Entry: 1 mL
